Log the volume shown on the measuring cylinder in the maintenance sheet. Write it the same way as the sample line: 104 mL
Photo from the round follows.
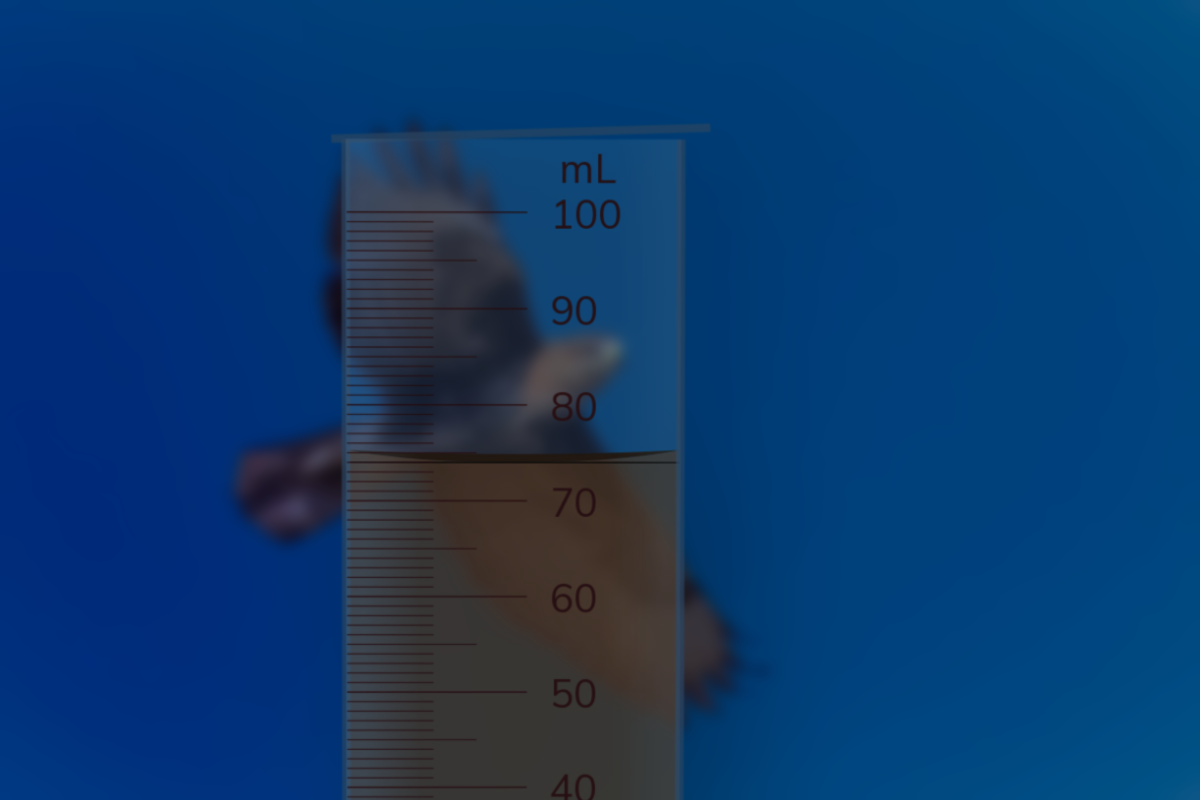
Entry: 74 mL
